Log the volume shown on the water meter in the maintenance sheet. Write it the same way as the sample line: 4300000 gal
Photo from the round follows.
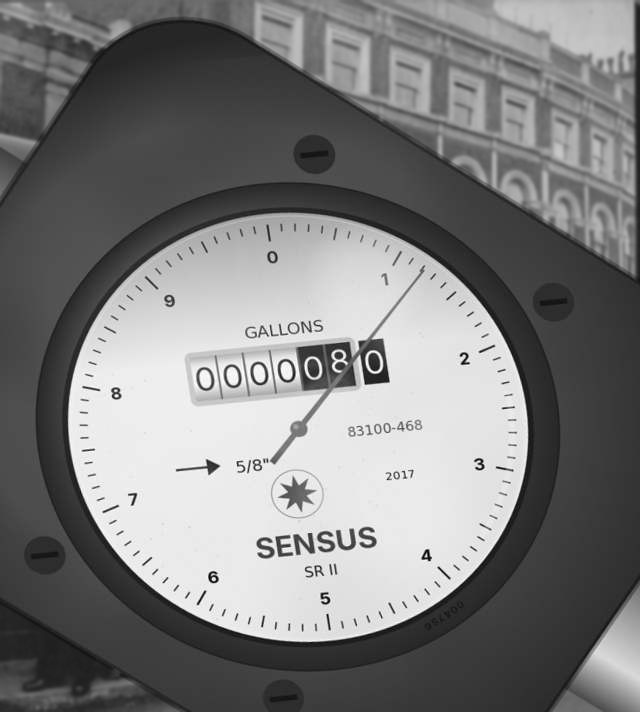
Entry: 81.2 gal
